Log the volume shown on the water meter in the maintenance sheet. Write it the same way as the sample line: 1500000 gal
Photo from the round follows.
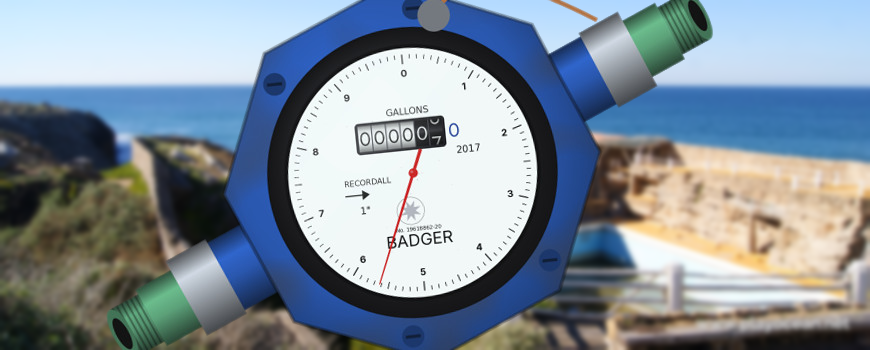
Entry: 65.6 gal
